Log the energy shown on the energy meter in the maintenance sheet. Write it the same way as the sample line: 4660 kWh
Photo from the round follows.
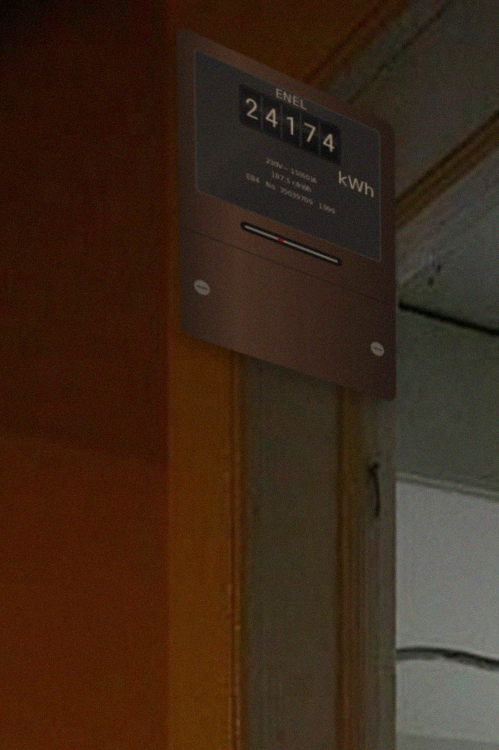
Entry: 24174 kWh
